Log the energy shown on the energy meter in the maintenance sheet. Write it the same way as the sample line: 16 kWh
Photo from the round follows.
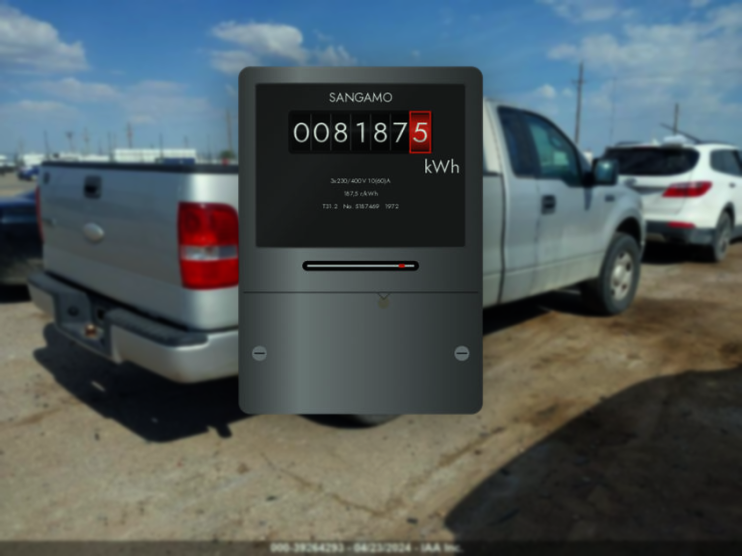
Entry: 8187.5 kWh
